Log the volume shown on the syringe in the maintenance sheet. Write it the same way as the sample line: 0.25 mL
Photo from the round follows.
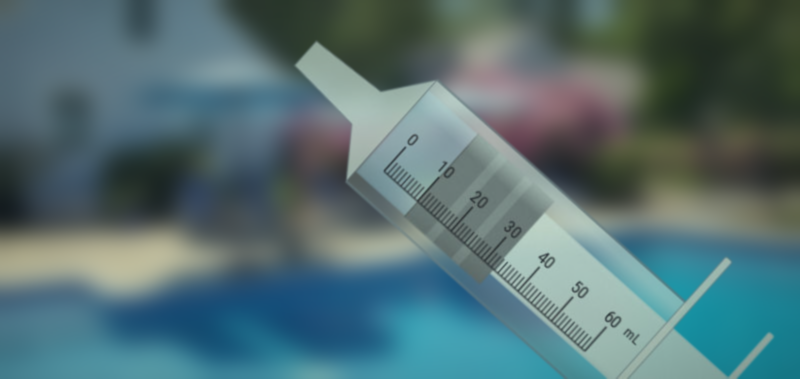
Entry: 10 mL
